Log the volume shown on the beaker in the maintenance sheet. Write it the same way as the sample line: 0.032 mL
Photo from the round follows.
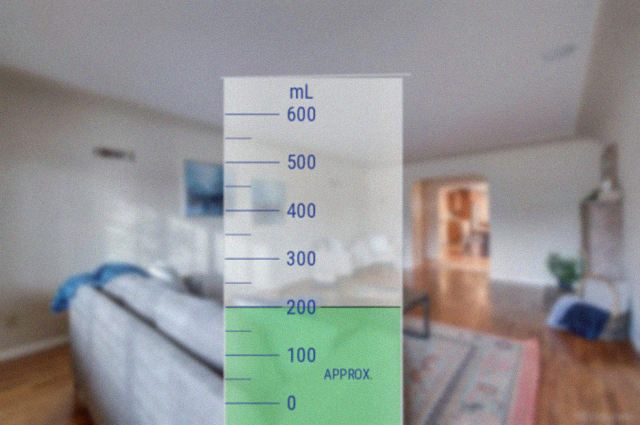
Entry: 200 mL
